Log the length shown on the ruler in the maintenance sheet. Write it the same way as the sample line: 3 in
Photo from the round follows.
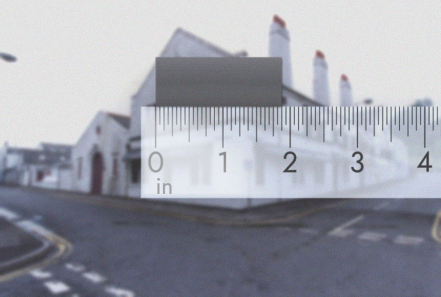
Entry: 1.875 in
